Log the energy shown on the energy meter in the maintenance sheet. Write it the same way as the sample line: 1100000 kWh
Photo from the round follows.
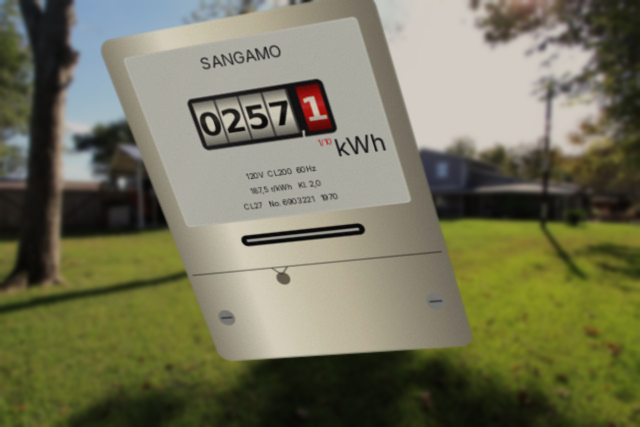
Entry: 257.1 kWh
